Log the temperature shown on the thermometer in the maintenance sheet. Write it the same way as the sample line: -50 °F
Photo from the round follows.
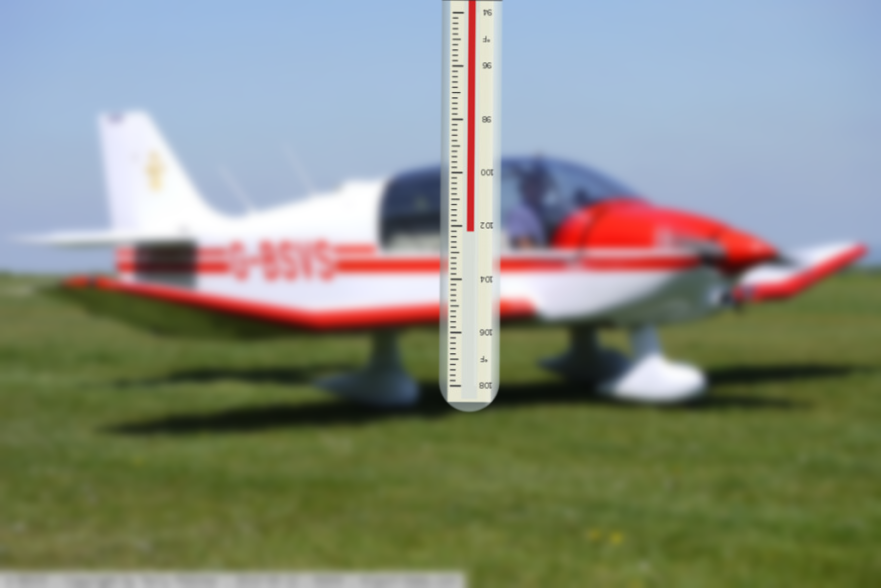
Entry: 102.2 °F
